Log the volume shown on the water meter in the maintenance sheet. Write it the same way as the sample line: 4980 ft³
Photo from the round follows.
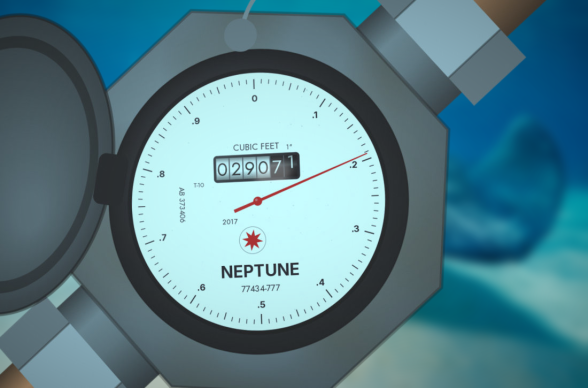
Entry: 29071.19 ft³
